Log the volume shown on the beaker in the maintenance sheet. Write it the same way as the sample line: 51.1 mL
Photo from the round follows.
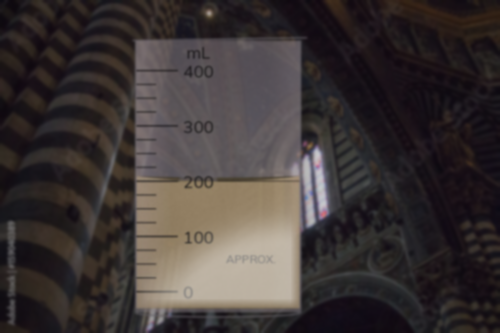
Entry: 200 mL
